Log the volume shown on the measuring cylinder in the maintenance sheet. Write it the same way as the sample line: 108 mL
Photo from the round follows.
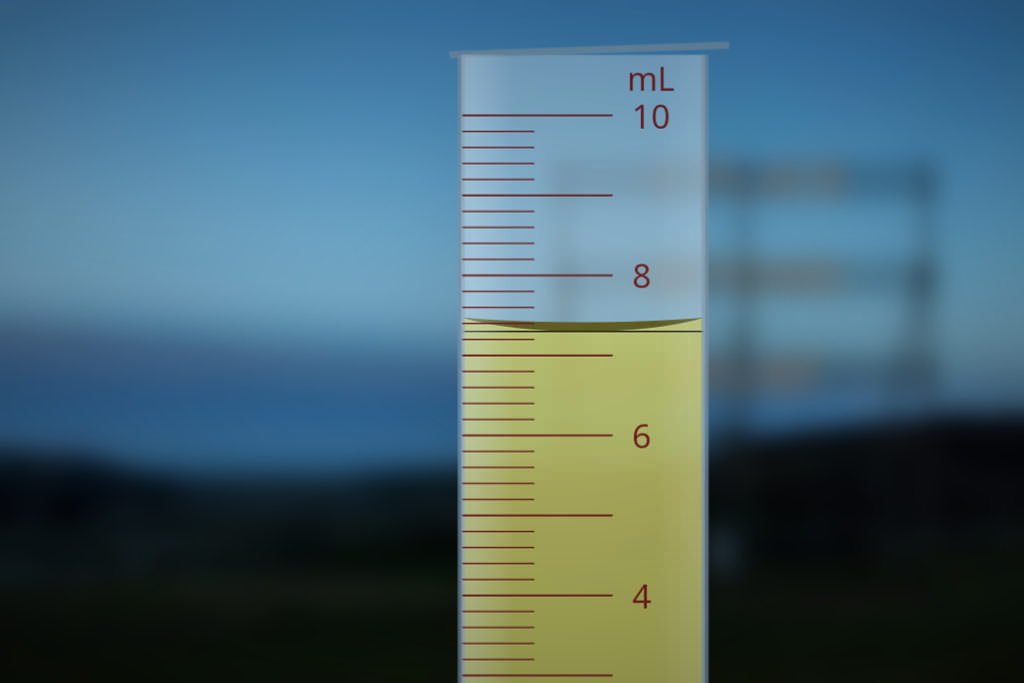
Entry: 7.3 mL
